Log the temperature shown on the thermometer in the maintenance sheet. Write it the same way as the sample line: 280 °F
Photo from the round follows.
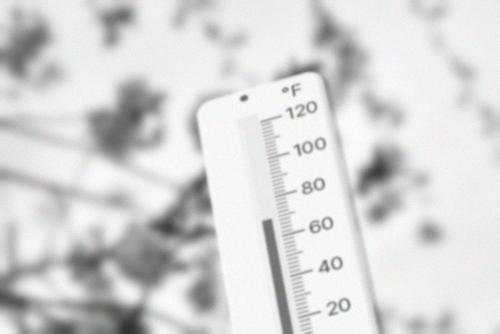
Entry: 70 °F
